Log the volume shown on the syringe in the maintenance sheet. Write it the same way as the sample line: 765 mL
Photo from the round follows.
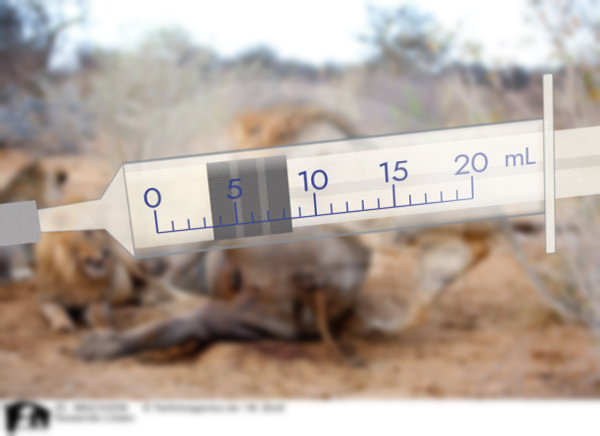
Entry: 3.5 mL
